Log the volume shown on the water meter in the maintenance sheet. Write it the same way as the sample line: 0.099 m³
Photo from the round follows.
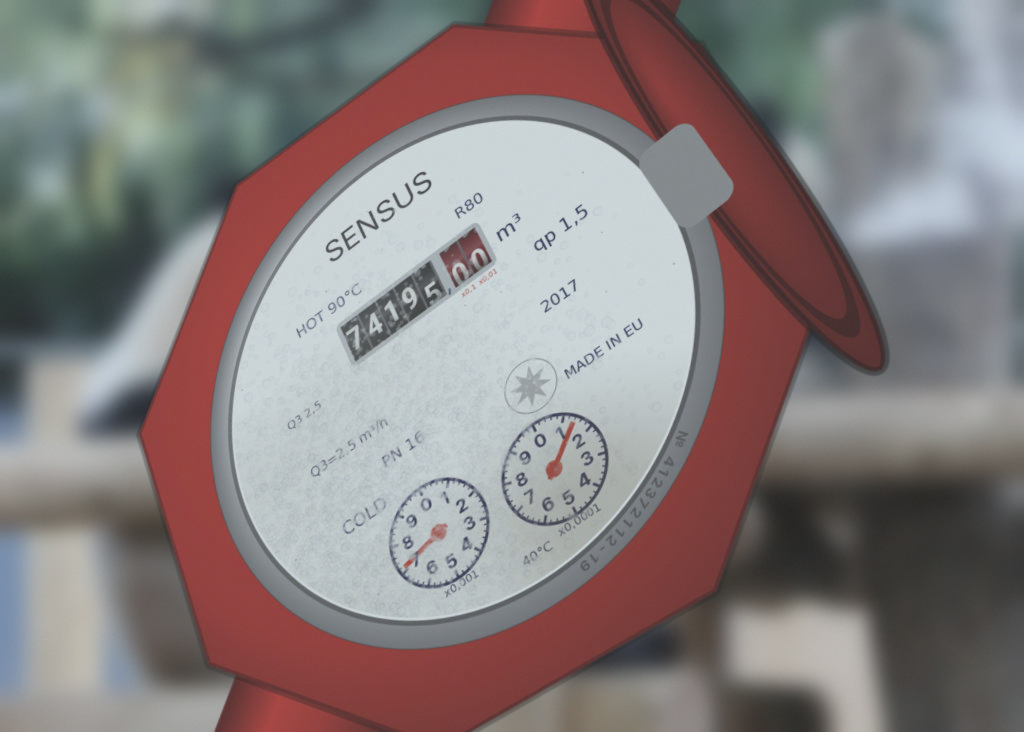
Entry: 74194.9971 m³
